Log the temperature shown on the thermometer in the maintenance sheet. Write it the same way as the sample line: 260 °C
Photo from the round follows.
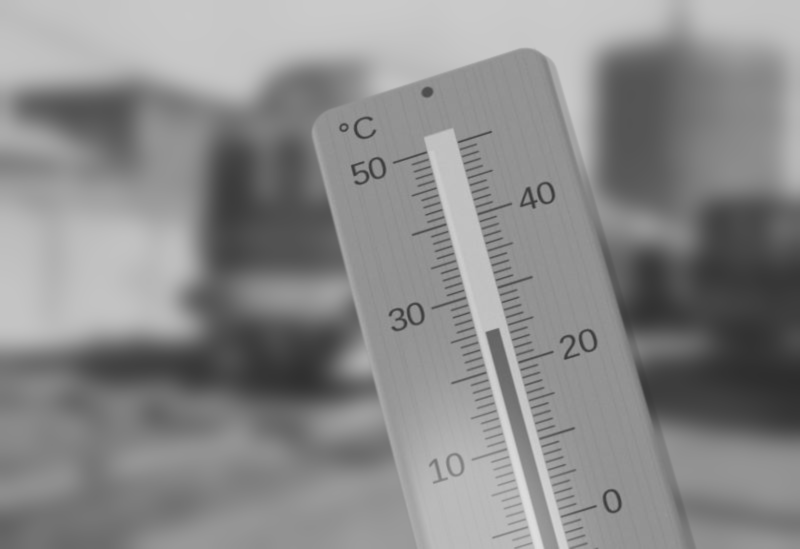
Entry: 25 °C
